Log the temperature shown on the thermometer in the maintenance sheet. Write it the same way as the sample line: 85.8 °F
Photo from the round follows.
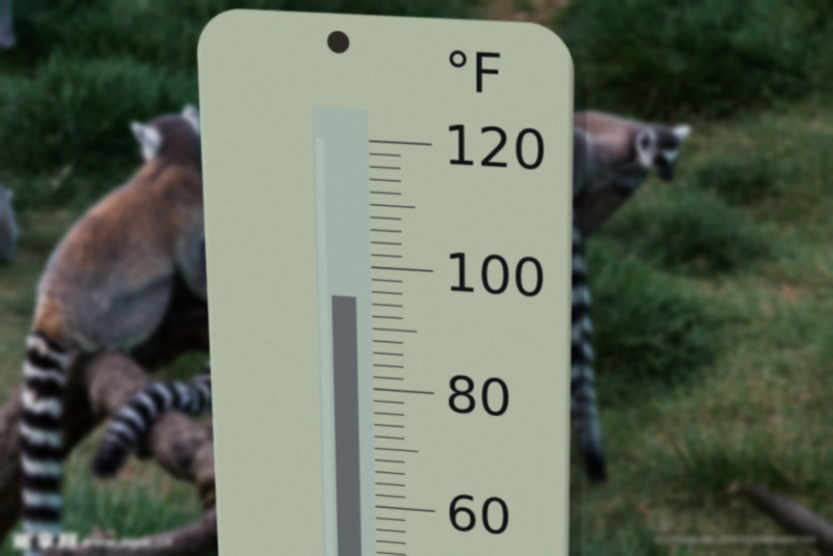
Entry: 95 °F
